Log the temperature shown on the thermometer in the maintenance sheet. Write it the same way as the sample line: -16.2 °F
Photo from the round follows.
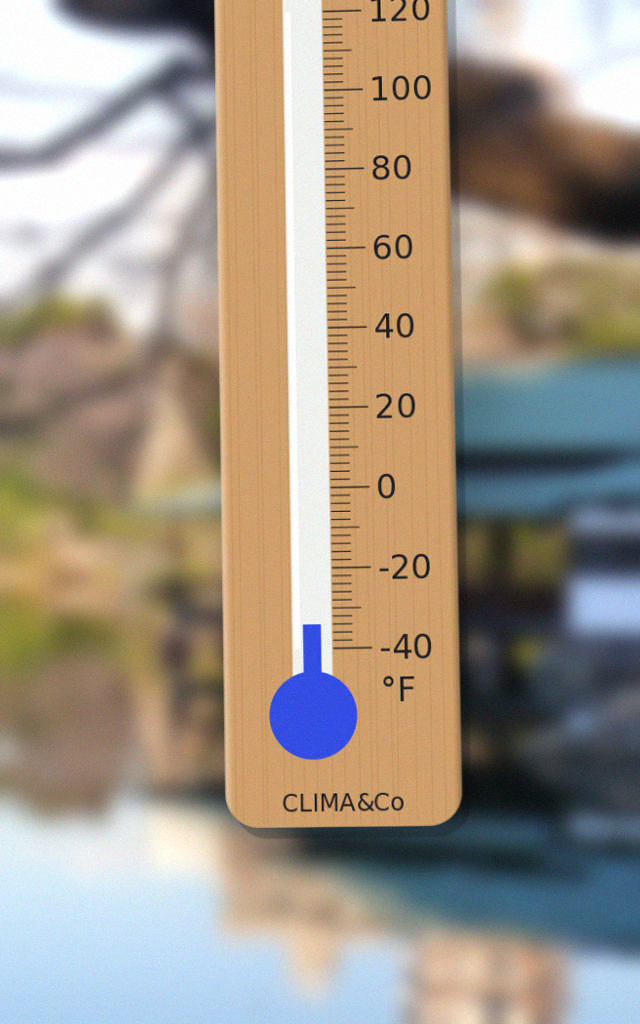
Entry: -34 °F
